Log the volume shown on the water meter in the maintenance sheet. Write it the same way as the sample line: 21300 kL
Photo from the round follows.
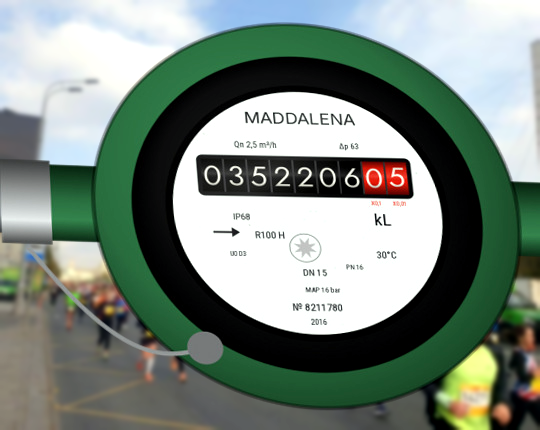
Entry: 352206.05 kL
